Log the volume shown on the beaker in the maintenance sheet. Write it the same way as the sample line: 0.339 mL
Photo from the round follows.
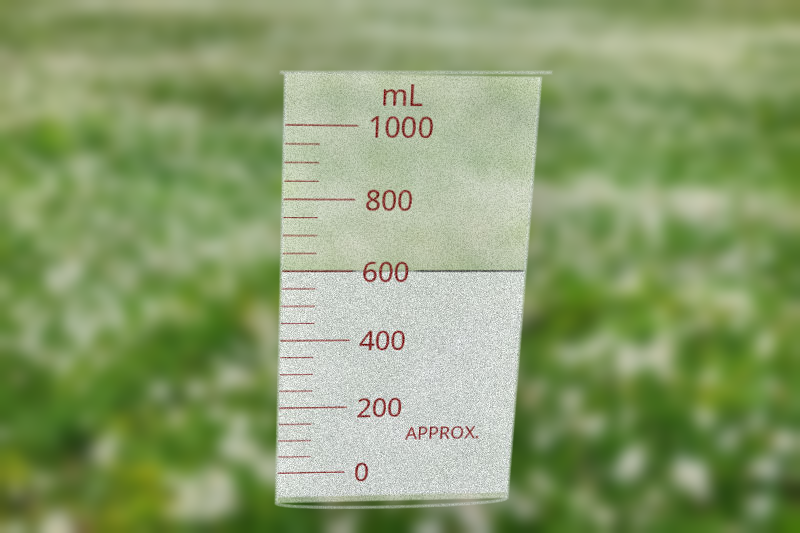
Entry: 600 mL
